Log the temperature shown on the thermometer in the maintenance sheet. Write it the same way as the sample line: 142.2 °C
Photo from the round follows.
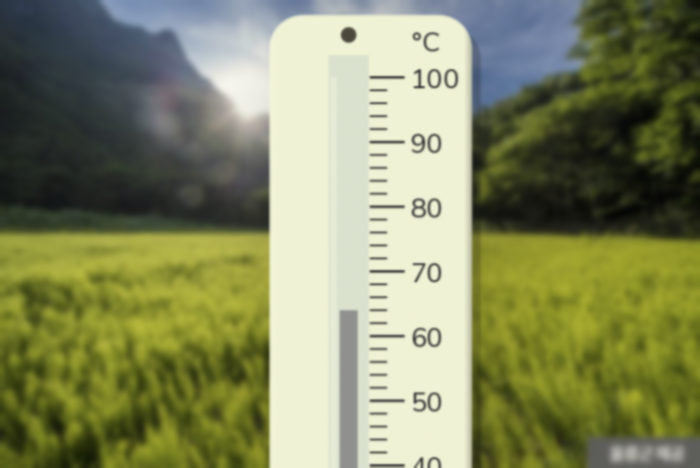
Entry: 64 °C
